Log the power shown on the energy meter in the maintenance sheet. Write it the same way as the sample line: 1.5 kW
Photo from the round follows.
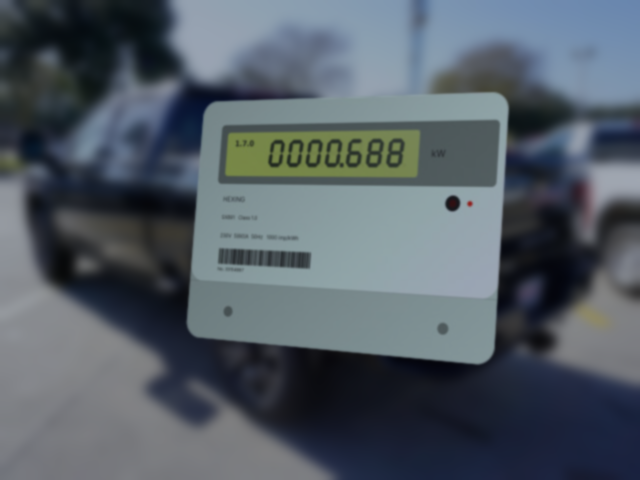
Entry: 0.688 kW
